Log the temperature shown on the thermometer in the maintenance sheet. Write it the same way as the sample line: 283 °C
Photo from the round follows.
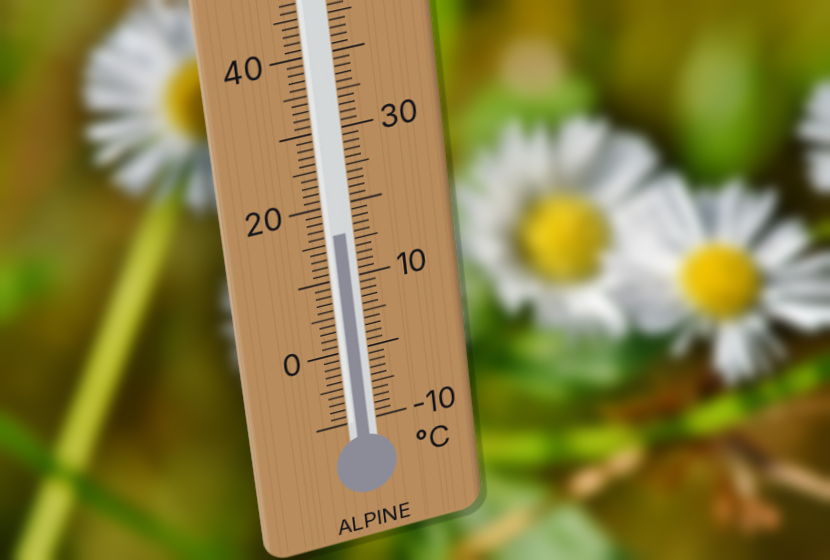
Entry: 16 °C
